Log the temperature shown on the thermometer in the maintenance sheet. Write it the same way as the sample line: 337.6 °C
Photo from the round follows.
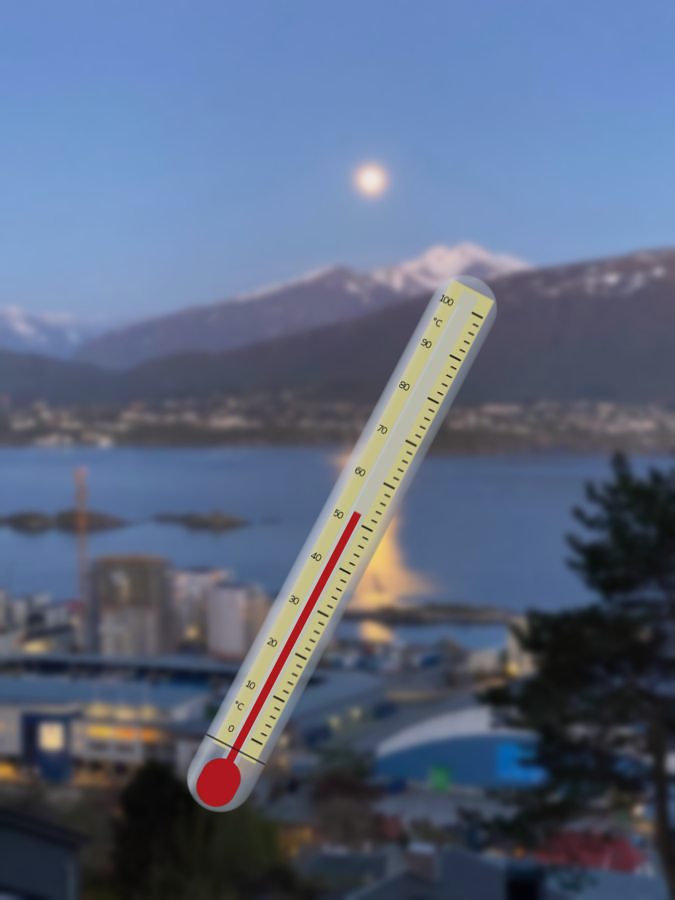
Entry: 52 °C
